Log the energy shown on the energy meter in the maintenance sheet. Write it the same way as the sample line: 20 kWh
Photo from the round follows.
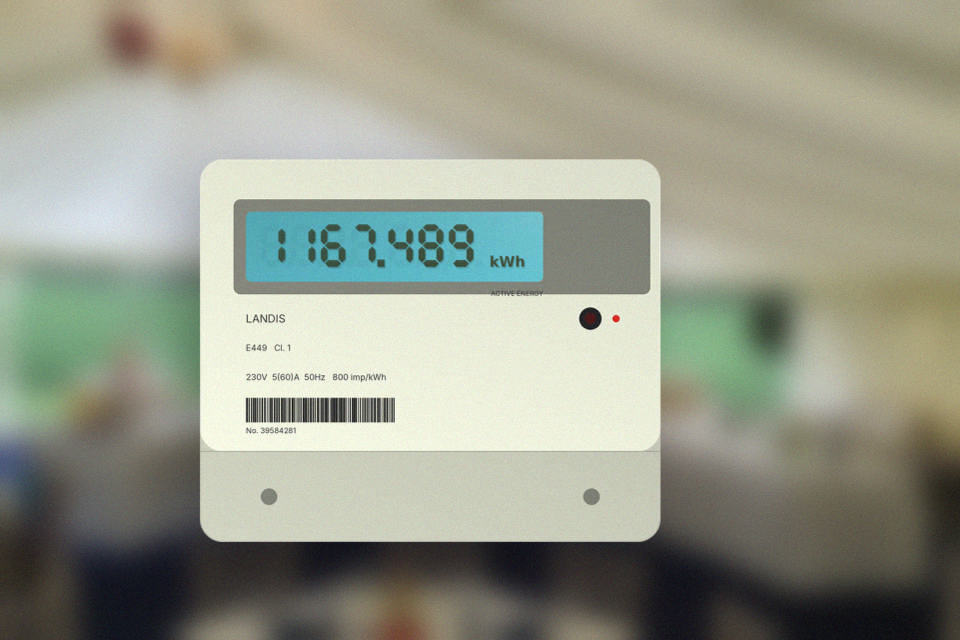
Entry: 1167.489 kWh
